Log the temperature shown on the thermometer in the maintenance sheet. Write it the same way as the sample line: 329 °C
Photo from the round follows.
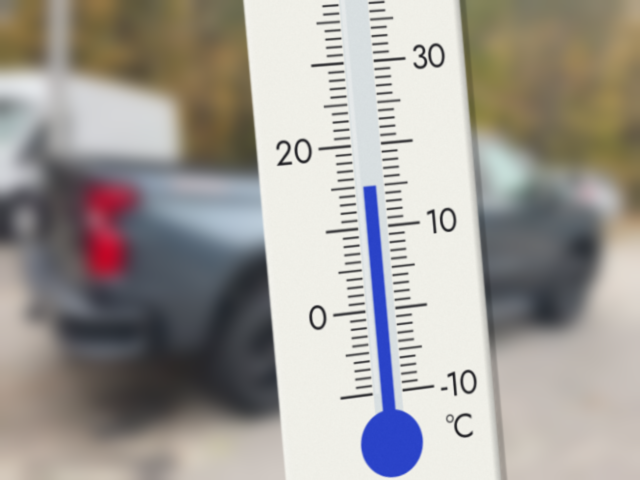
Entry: 15 °C
